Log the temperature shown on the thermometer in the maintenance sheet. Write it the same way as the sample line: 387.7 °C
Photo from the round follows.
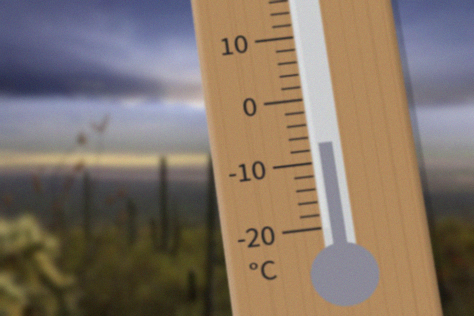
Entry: -7 °C
